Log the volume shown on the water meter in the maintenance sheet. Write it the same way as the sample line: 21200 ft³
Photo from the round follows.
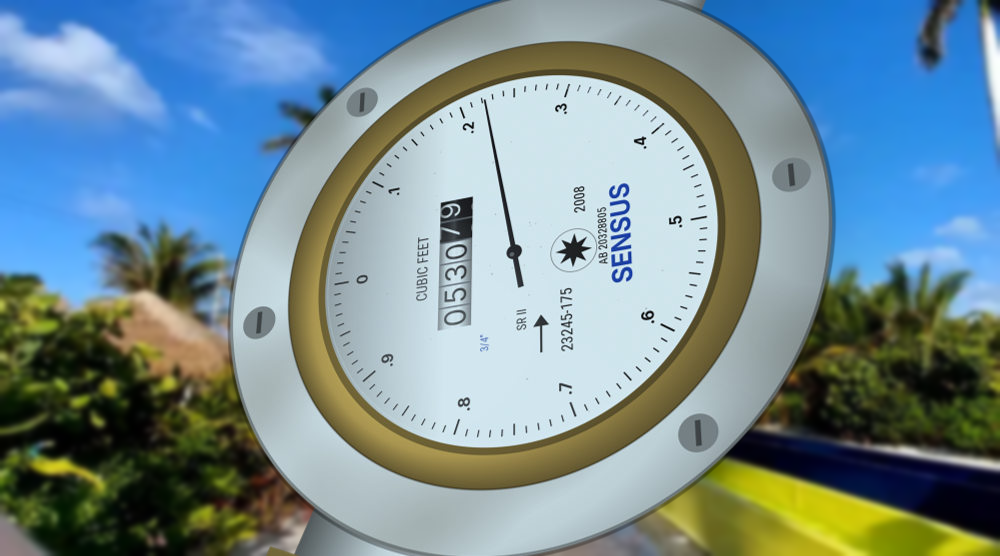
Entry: 53079.22 ft³
